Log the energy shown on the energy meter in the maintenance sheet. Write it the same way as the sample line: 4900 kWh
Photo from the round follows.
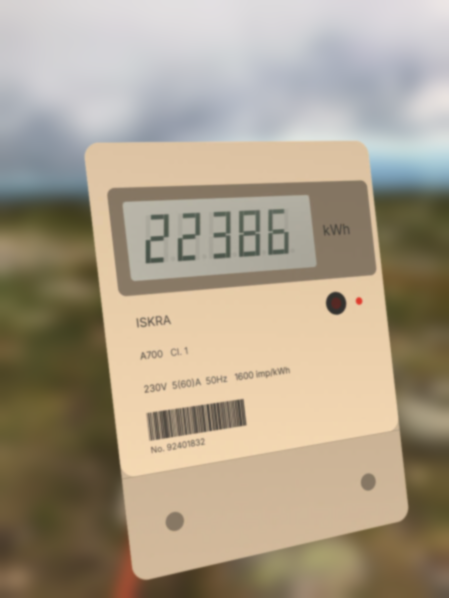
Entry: 22386 kWh
